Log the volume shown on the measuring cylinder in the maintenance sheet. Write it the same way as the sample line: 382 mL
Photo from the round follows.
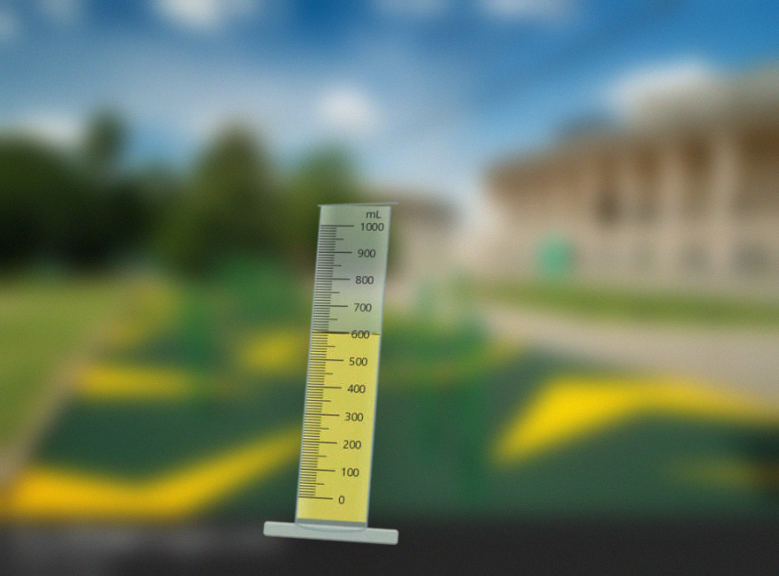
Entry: 600 mL
